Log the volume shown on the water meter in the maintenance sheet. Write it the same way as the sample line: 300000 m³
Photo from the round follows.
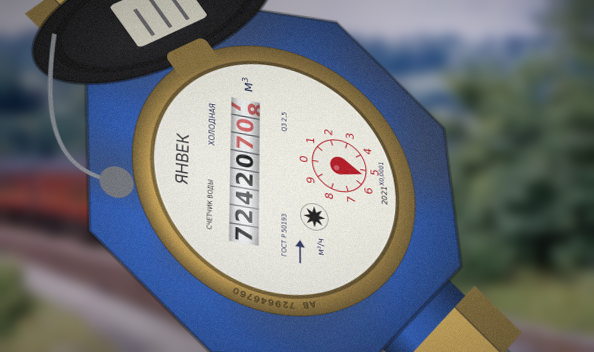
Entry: 72420.7075 m³
